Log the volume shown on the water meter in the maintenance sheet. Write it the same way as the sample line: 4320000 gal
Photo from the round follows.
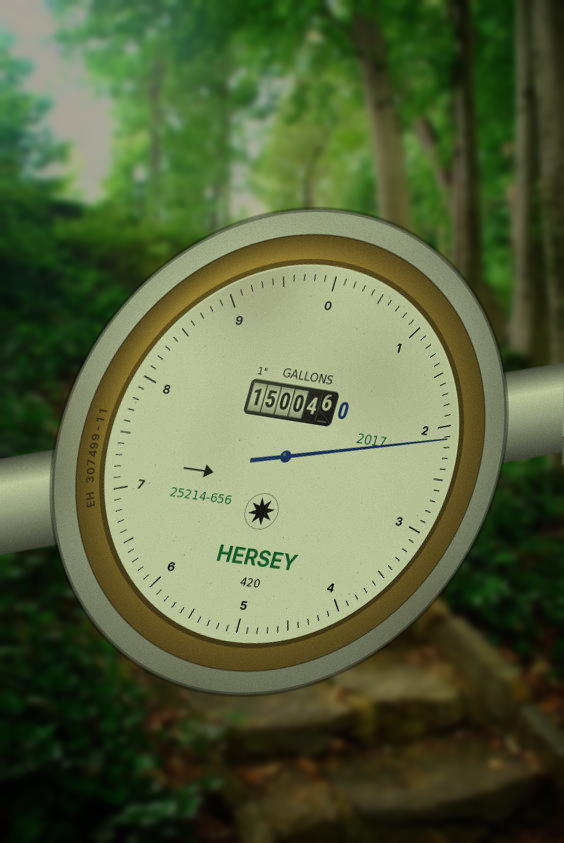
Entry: 1500462.1 gal
